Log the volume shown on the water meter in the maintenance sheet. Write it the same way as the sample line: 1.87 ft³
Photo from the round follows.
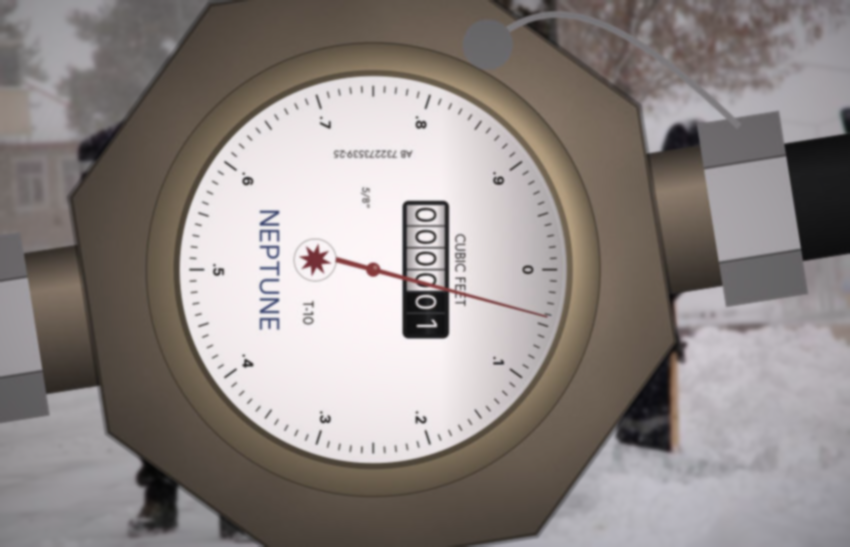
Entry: 1.04 ft³
